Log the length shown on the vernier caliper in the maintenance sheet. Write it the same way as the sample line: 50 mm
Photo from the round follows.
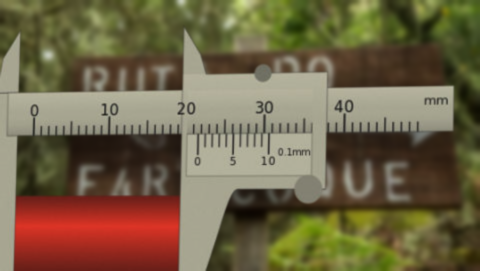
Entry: 21.6 mm
